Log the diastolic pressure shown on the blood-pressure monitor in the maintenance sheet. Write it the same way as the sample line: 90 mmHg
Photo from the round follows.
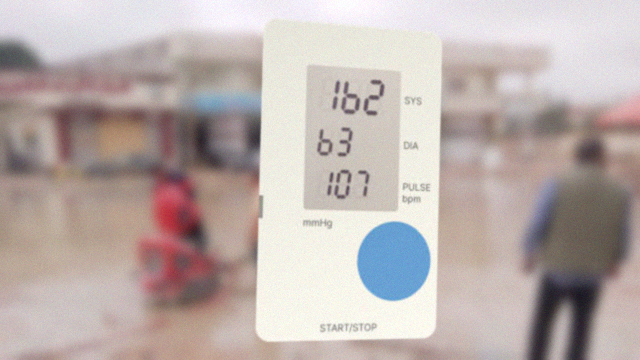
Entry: 63 mmHg
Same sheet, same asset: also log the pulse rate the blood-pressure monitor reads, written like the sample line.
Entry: 107 bpm
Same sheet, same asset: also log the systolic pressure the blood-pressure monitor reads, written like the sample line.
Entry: 162 mmHg
